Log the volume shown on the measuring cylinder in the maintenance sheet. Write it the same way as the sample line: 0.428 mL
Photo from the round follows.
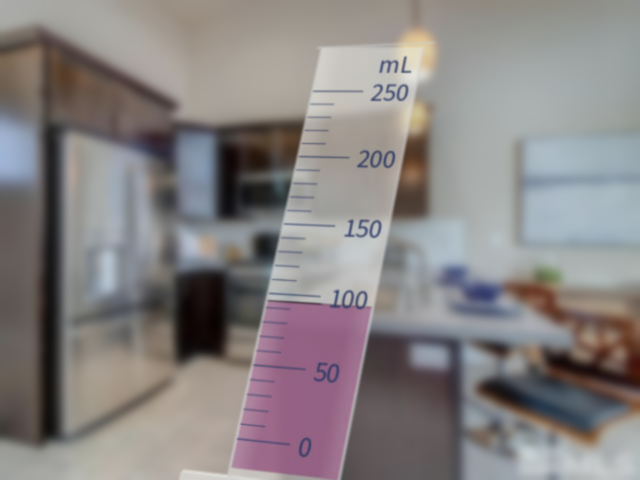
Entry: 95 mL
